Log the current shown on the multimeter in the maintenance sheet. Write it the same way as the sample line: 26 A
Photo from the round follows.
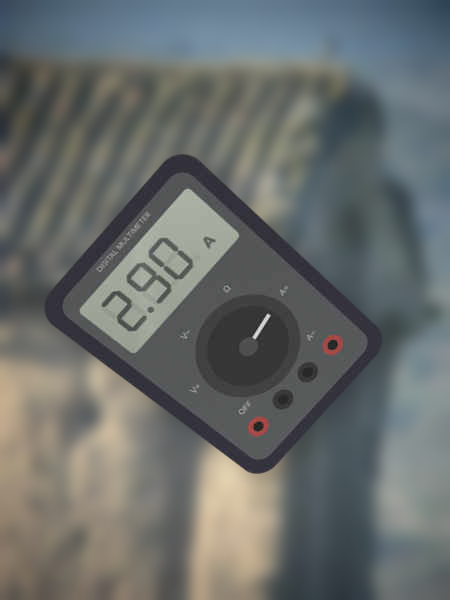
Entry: 2.90 A
